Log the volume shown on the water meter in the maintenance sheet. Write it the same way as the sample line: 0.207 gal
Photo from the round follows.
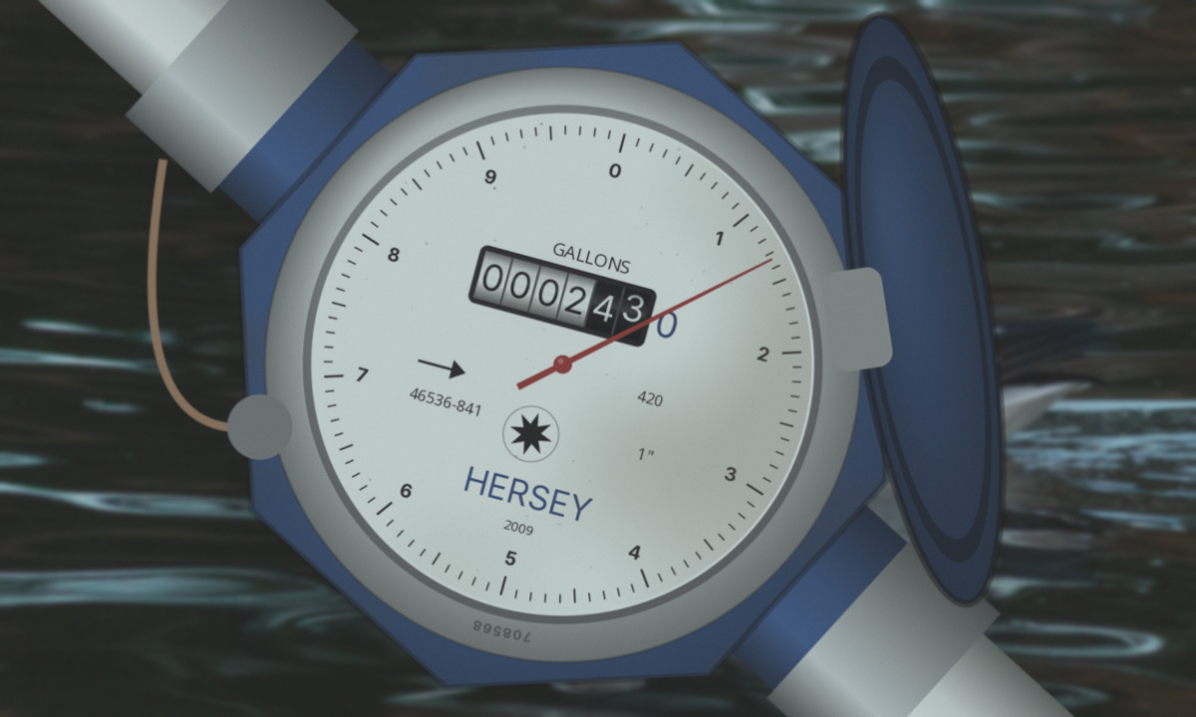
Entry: 2431.3 gal
